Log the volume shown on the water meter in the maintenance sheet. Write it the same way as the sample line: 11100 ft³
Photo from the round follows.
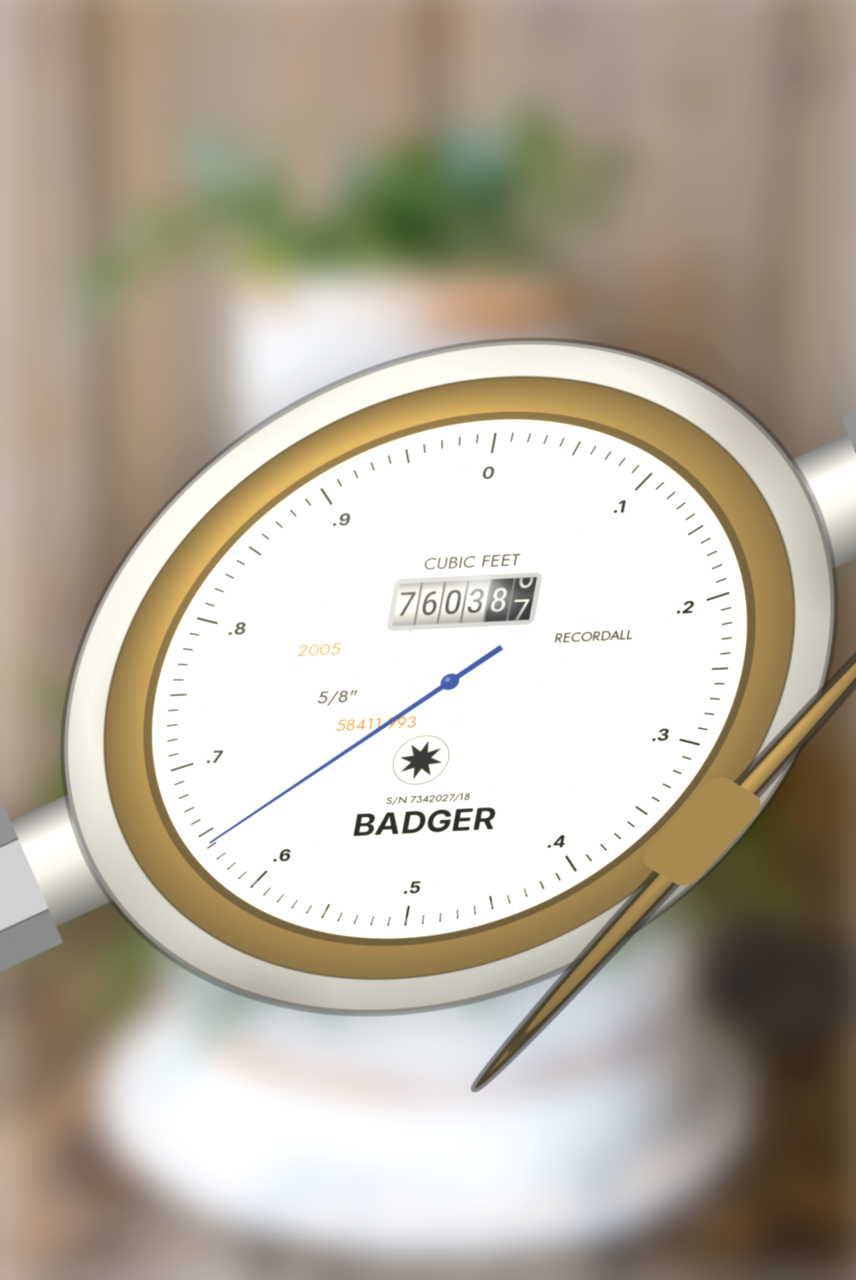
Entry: 760386.64 ft³
